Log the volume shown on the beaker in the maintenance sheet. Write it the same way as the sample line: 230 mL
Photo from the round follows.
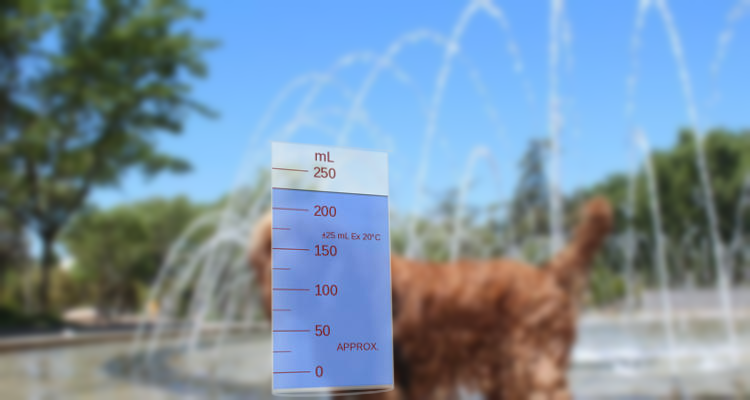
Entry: 225 mL
